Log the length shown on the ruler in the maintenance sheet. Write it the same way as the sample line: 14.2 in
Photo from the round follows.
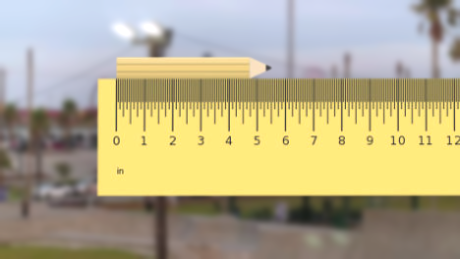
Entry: 5.5 in
